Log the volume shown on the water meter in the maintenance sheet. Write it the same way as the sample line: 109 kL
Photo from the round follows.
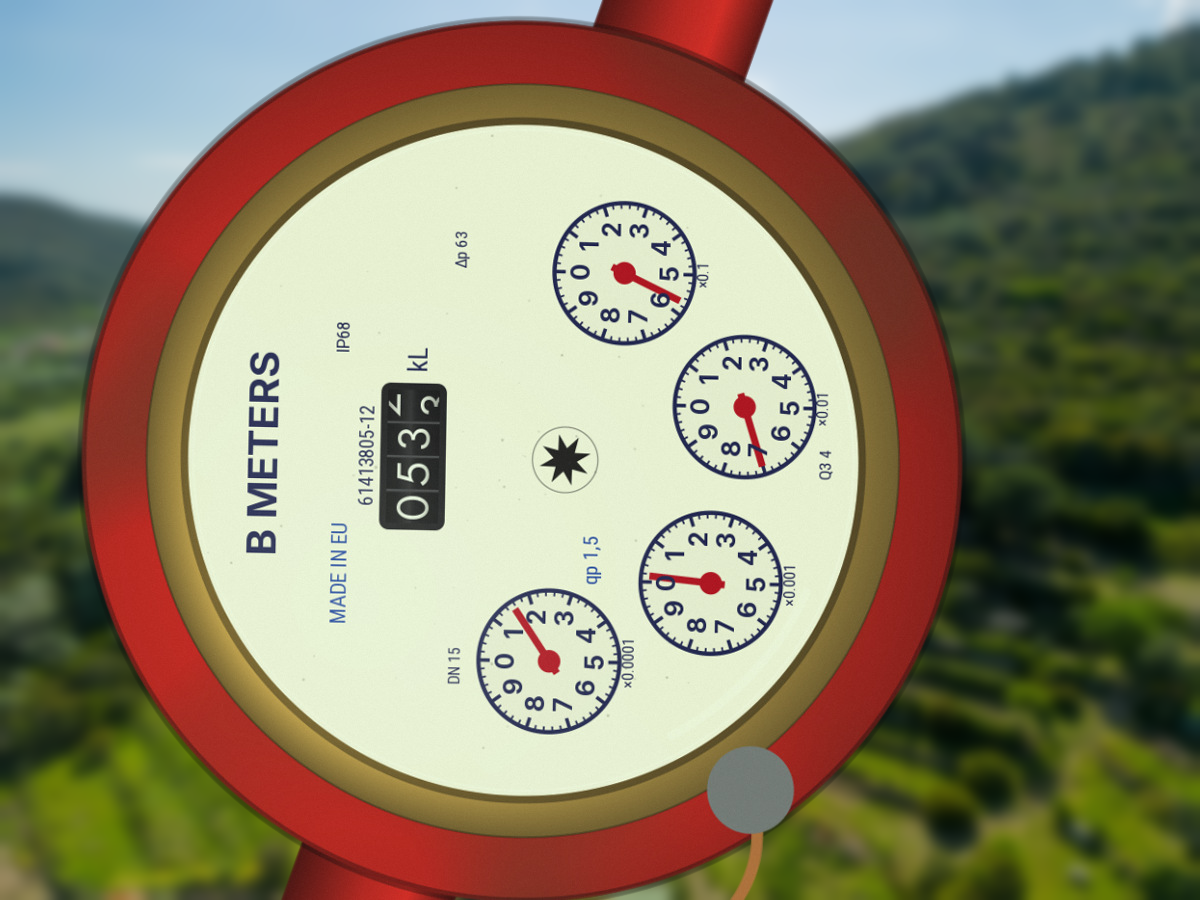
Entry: 532.5701 kL
